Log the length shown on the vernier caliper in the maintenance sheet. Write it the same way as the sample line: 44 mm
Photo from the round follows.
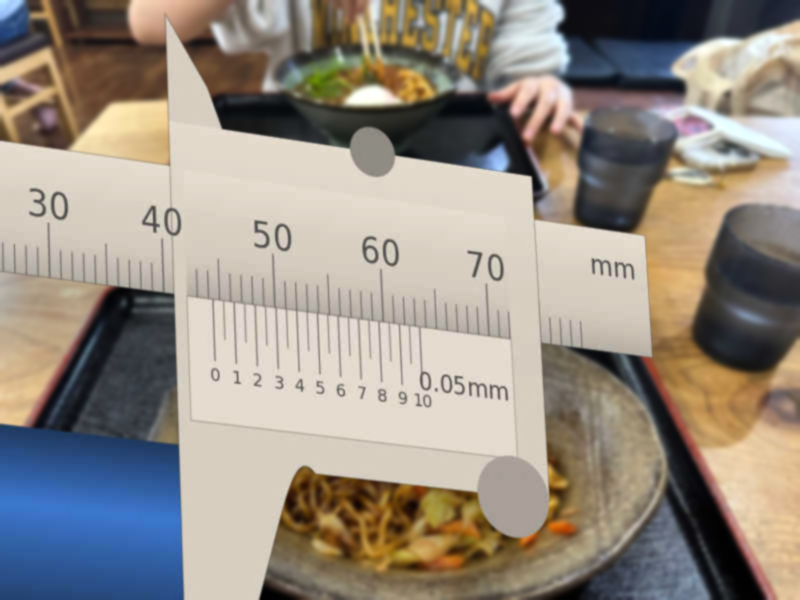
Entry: 44.4 mm
